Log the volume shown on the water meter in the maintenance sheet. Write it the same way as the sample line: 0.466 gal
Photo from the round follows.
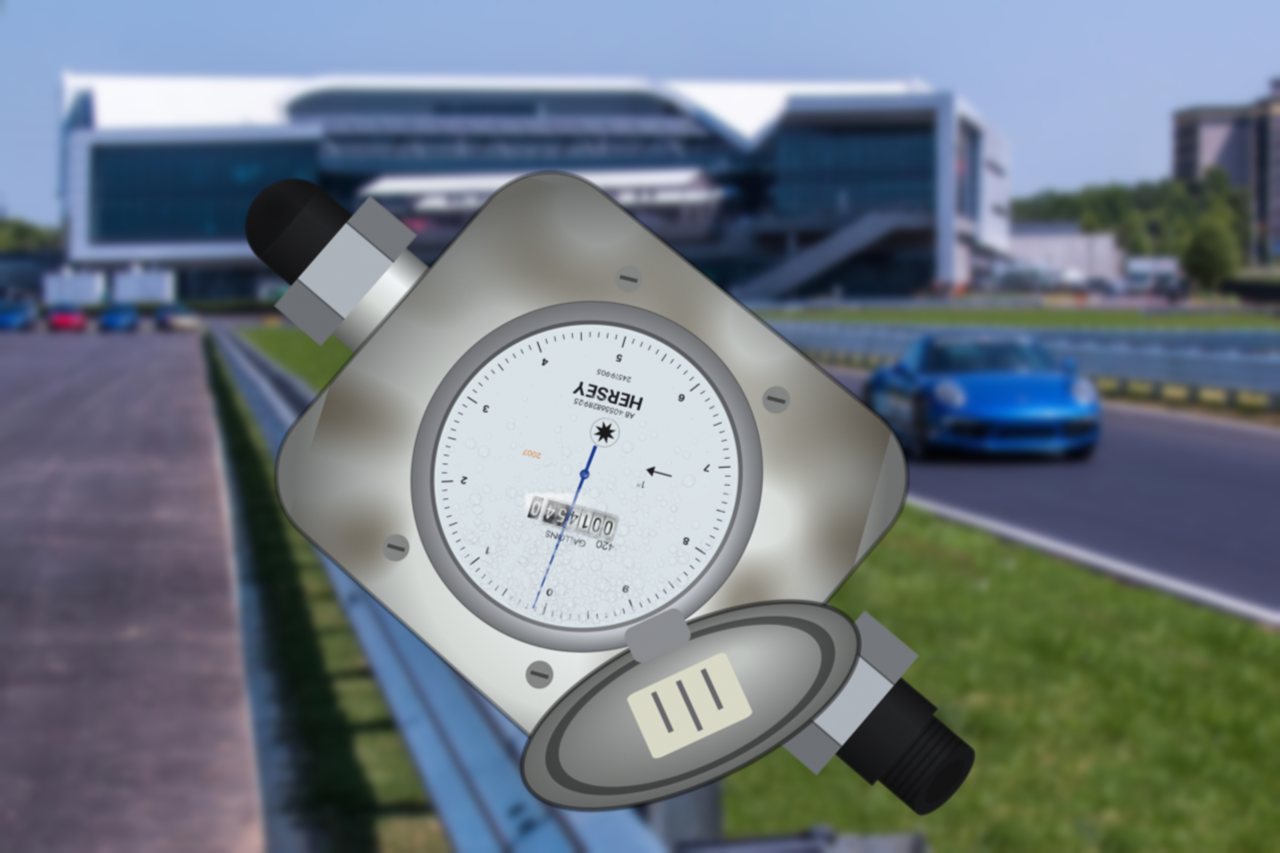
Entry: 14540.1 gal
